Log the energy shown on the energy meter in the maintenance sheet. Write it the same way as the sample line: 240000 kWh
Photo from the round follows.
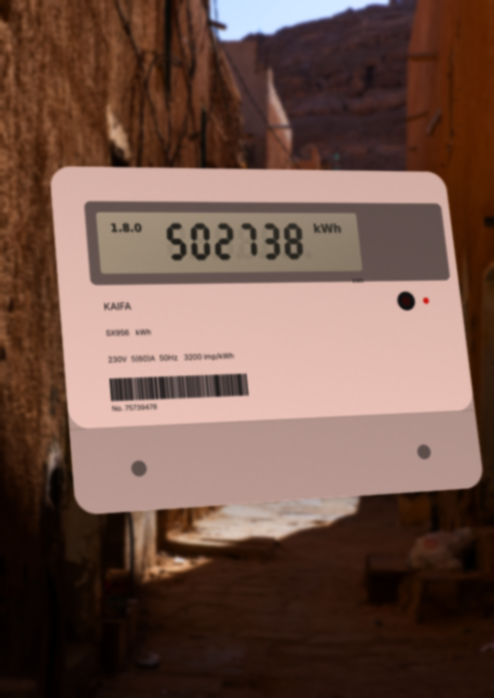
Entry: 502738 kWh
